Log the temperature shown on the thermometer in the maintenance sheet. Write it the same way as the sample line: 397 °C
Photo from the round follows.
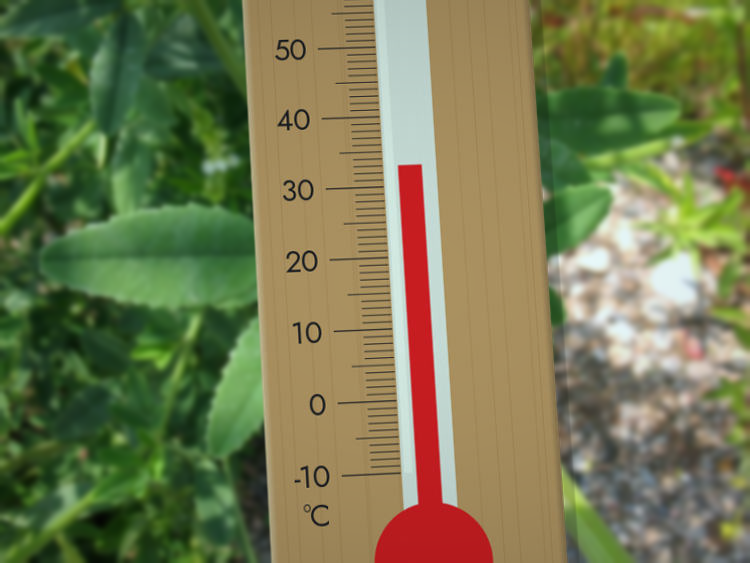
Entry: 33 °C
